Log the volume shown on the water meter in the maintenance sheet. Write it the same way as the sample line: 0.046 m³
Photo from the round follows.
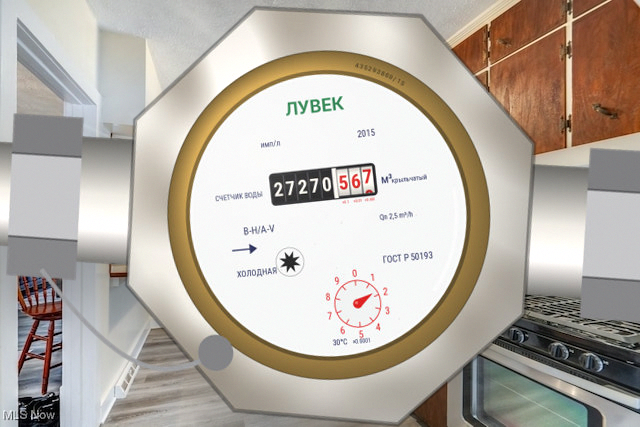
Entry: 27270.5671 m³
